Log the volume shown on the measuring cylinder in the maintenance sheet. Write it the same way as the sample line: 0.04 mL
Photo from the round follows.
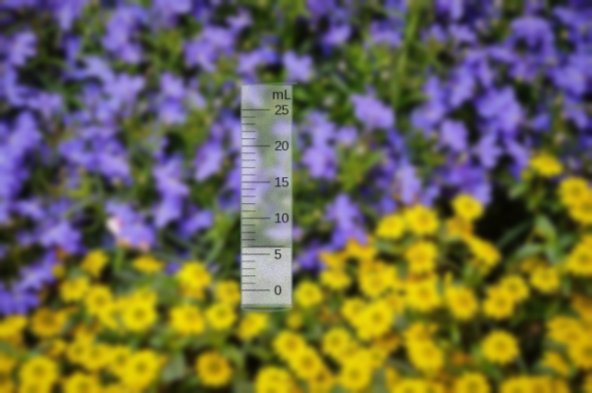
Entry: 6 mL
